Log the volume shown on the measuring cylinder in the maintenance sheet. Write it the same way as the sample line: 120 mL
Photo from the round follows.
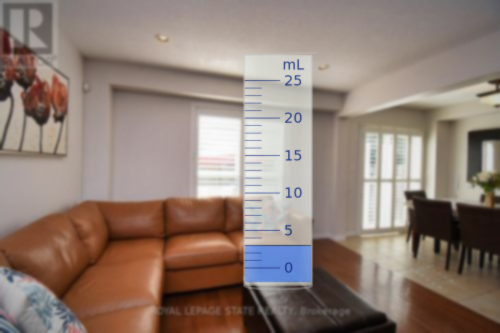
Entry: 3 mL
